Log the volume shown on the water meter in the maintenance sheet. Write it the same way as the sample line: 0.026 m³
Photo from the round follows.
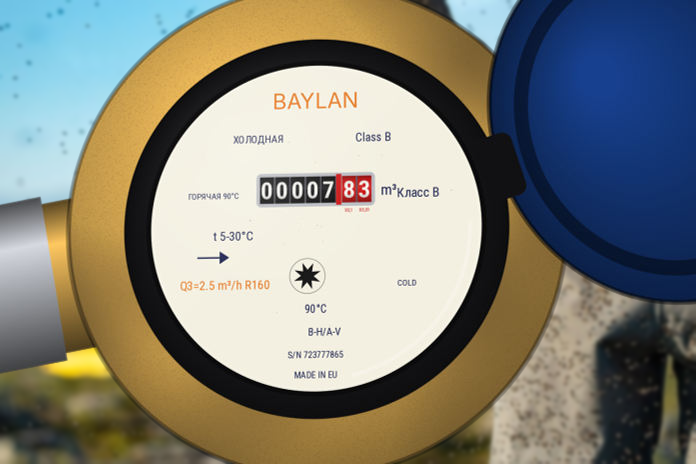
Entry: 7.83 m³
